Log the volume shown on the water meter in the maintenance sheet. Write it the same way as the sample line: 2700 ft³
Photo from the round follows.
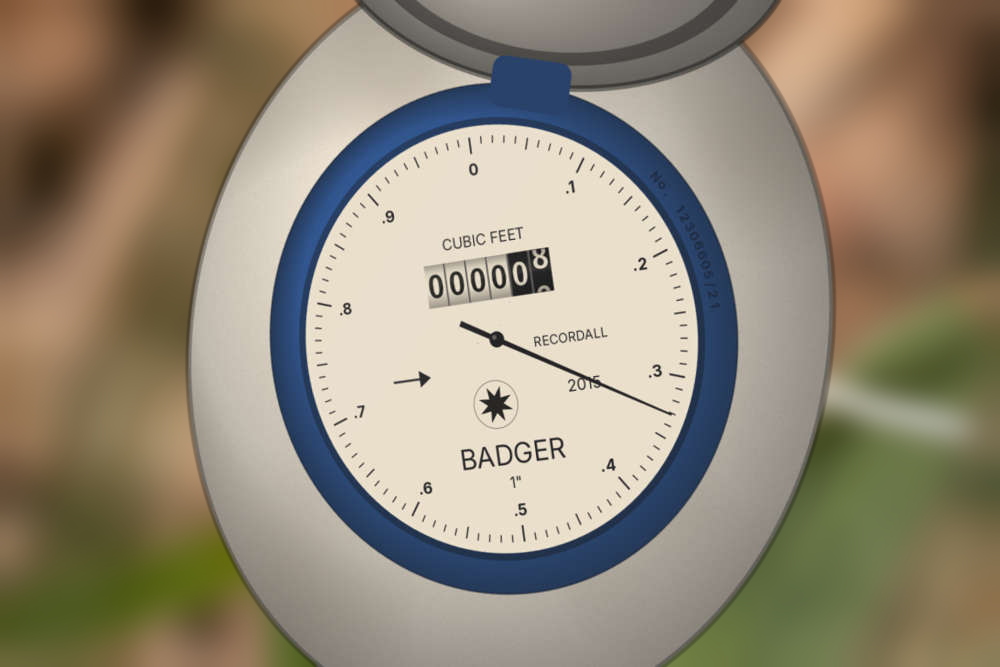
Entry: 8.33 ft³
